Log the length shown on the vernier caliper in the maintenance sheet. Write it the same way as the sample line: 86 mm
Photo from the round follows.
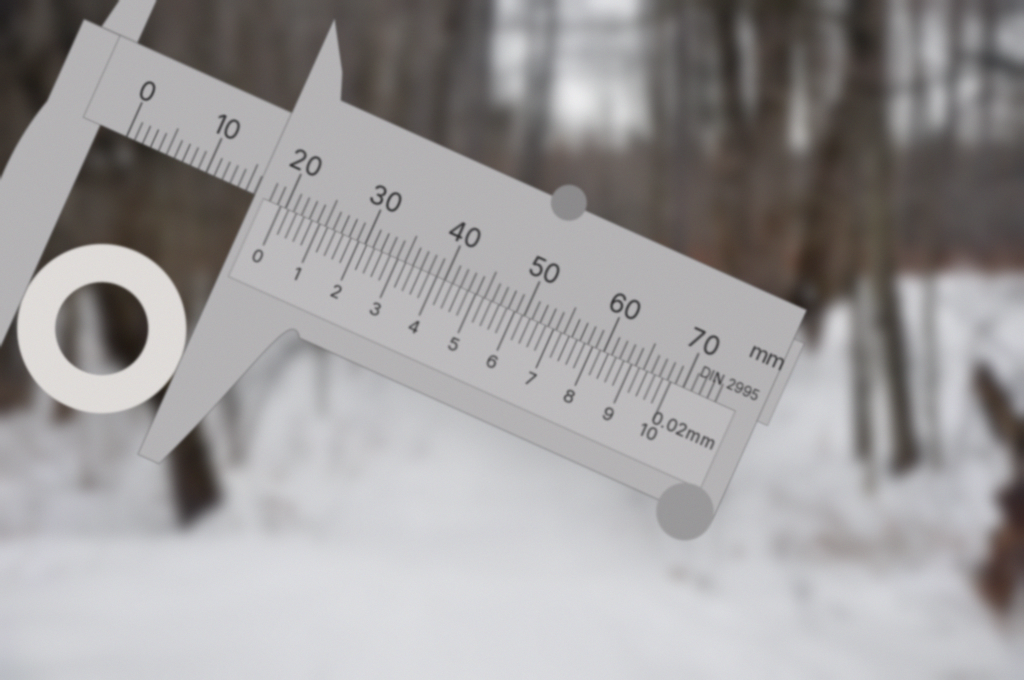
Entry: 19.4 mm
